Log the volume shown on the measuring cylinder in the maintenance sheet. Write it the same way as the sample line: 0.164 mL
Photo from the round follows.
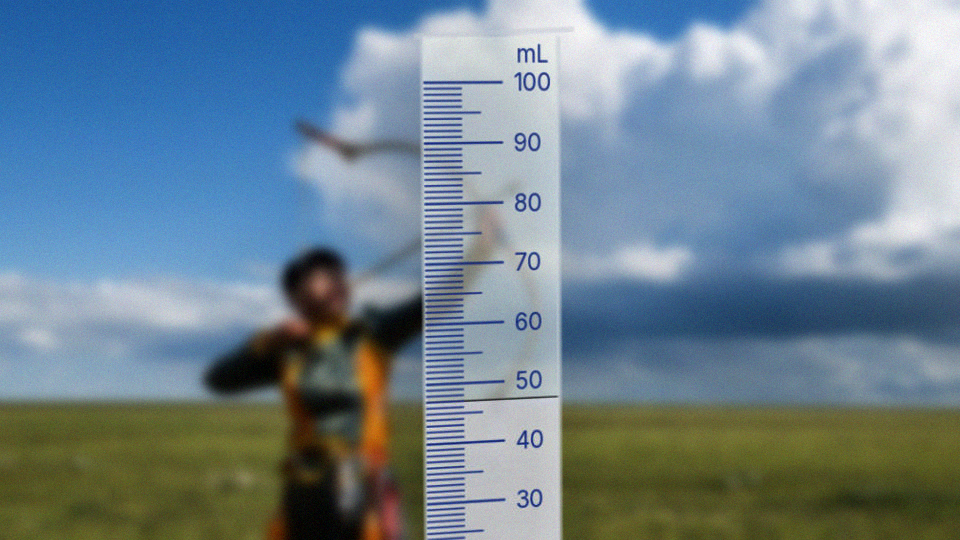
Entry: 47 mL
